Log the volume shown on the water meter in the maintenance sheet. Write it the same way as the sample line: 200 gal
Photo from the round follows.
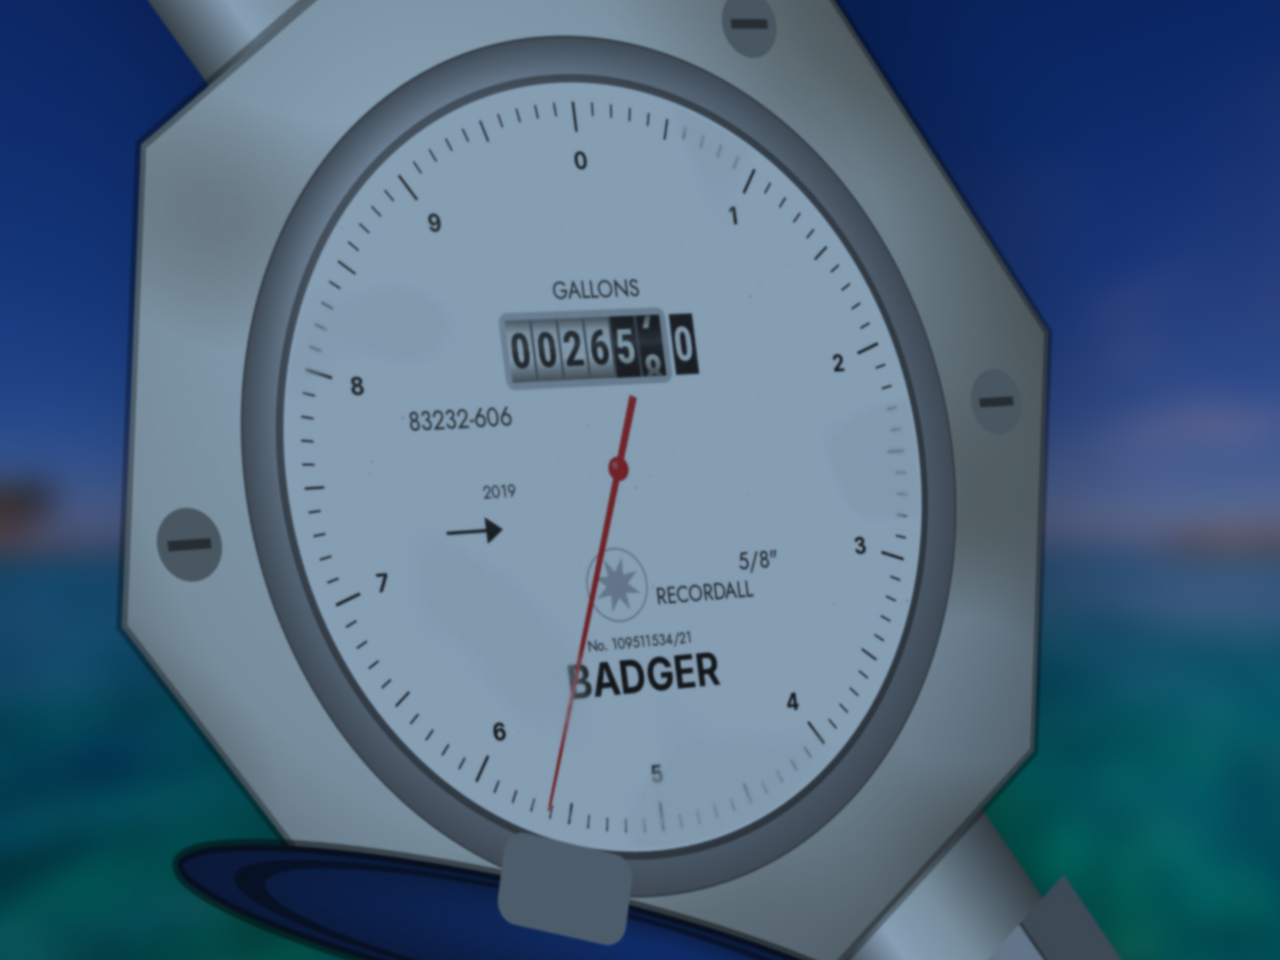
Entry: 26575.6 gal
